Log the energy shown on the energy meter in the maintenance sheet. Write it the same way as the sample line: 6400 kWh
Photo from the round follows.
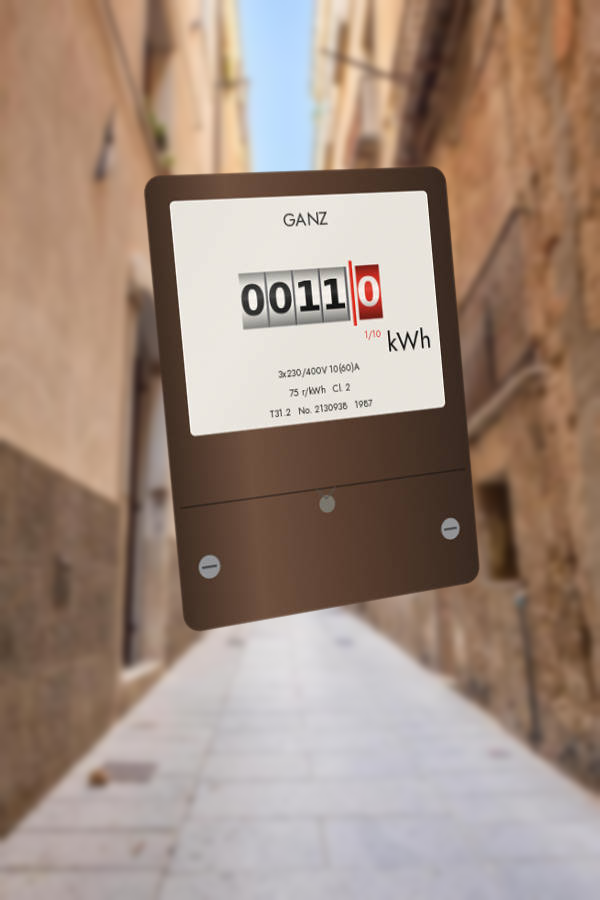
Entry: 11.0 kWh
